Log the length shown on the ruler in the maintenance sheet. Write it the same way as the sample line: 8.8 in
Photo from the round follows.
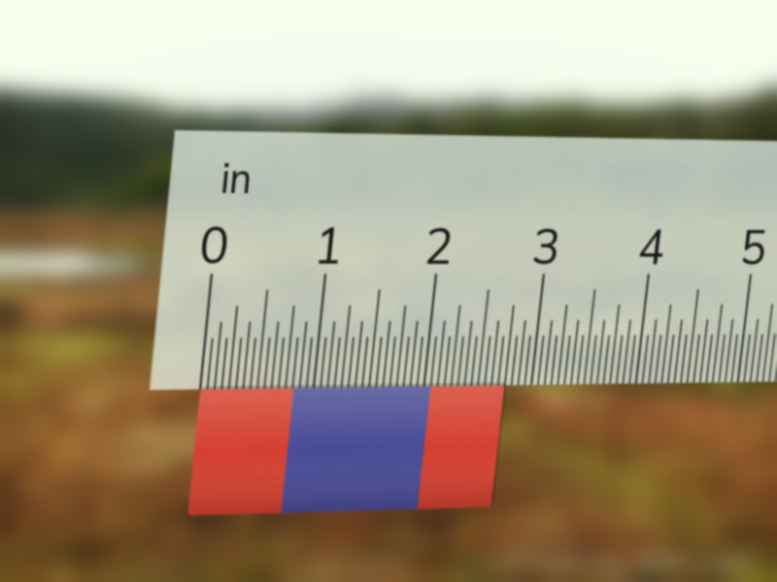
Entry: 2.75 in
